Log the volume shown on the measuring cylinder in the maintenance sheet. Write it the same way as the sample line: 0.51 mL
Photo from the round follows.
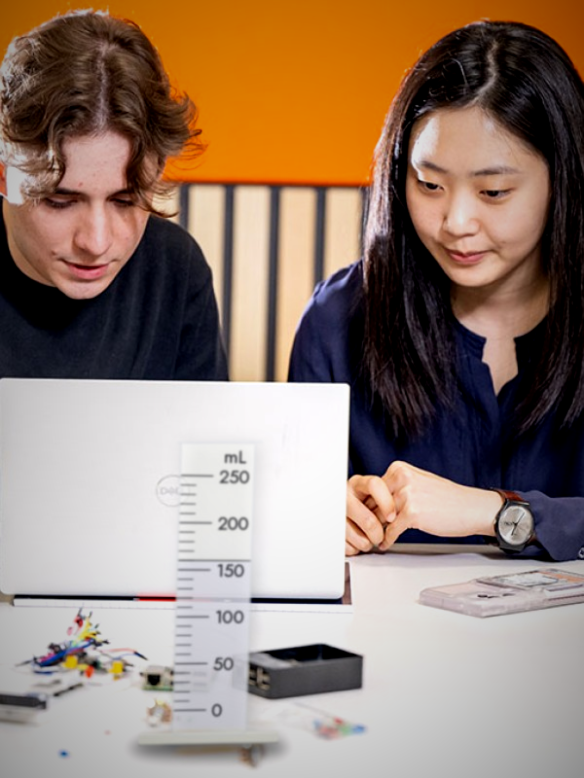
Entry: 160 mL
